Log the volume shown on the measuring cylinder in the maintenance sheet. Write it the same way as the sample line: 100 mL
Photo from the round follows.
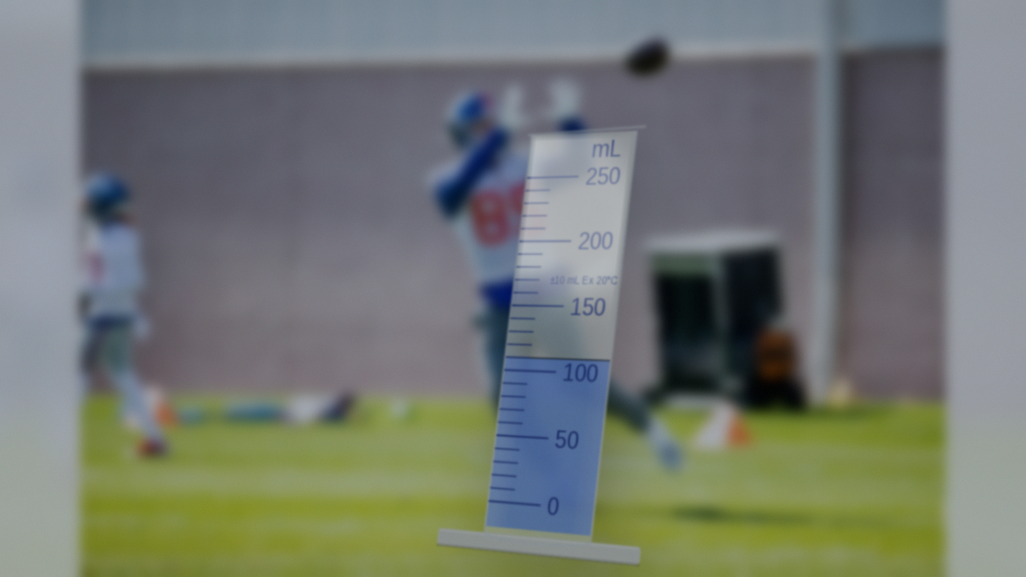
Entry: 110 mL
